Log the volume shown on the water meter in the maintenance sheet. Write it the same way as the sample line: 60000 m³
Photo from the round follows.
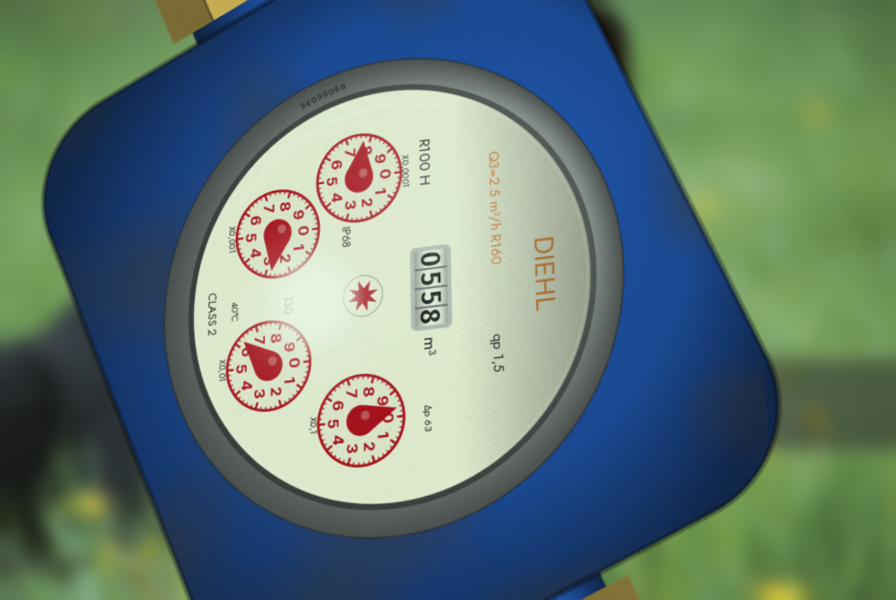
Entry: 557.9627 m³
